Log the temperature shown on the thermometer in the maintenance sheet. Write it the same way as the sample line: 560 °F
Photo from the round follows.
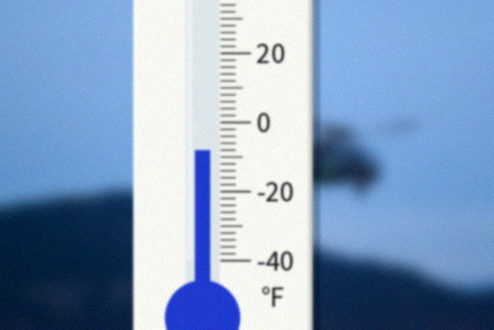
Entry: -8 °F
